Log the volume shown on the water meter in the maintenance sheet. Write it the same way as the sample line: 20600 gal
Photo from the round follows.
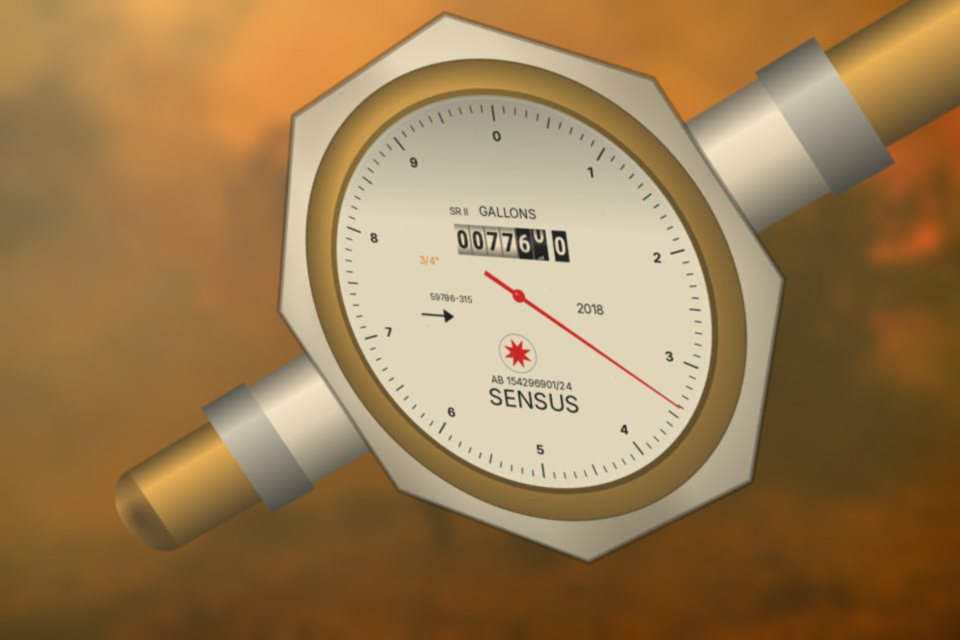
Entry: 77603.4 gal
